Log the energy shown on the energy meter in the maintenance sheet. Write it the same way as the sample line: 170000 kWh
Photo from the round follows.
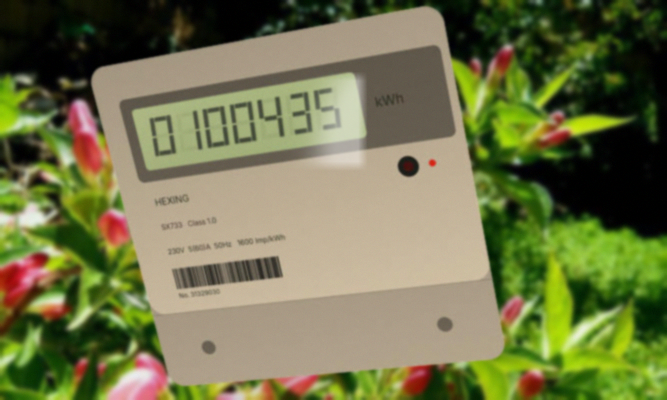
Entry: 100435 kWh
